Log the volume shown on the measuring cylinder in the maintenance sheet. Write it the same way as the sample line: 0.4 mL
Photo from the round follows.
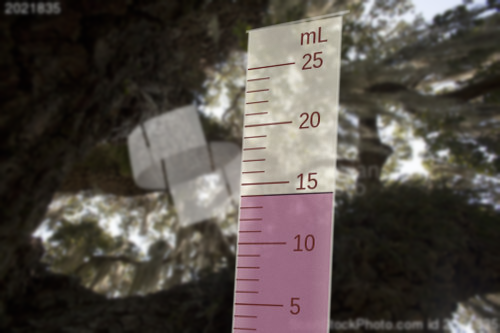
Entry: 14 mL
